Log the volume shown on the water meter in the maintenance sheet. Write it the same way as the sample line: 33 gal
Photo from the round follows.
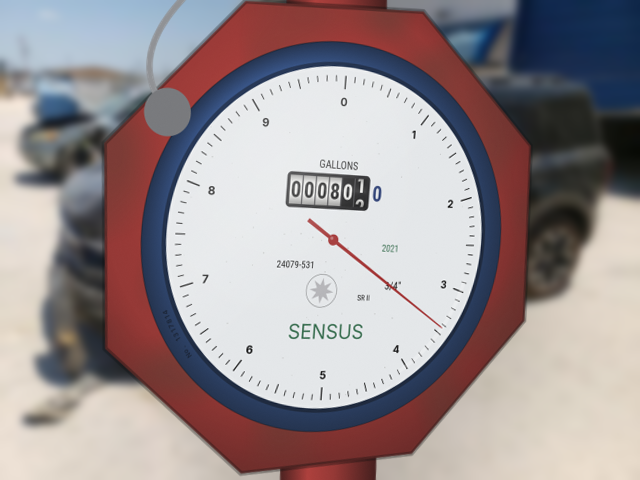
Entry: 8013.4 gal
